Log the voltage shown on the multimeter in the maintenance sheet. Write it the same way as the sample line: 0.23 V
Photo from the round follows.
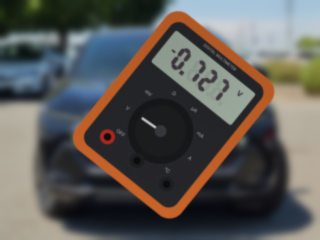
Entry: -0.727 V
